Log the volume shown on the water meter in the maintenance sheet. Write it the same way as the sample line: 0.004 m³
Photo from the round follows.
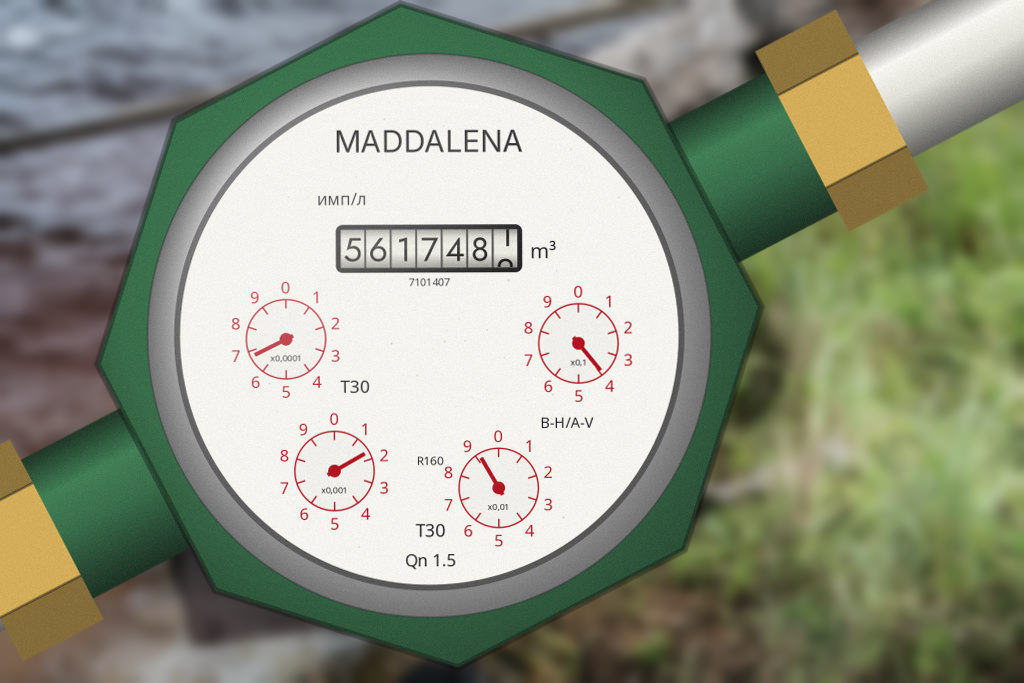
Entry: 5617481.3916 m³
